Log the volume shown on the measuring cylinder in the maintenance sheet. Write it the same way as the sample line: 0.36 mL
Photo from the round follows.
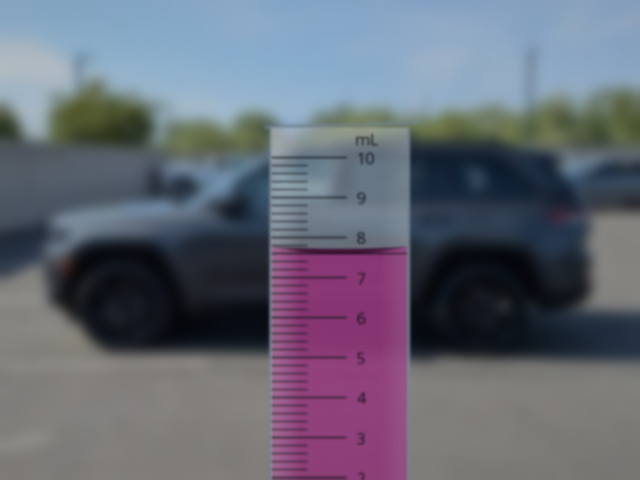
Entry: 7.6 mL
